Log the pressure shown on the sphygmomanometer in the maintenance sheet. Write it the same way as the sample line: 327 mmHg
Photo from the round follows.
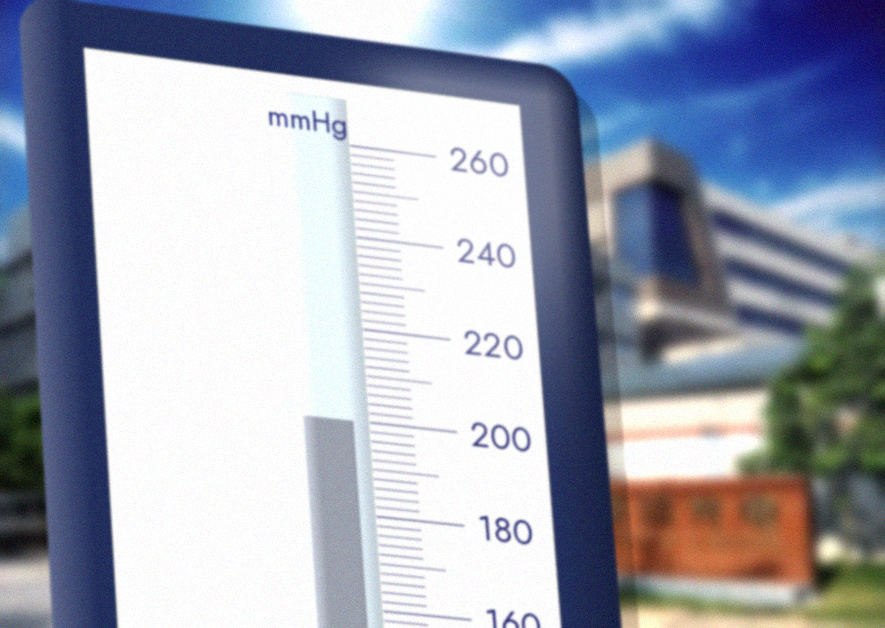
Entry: 200 mmHg
